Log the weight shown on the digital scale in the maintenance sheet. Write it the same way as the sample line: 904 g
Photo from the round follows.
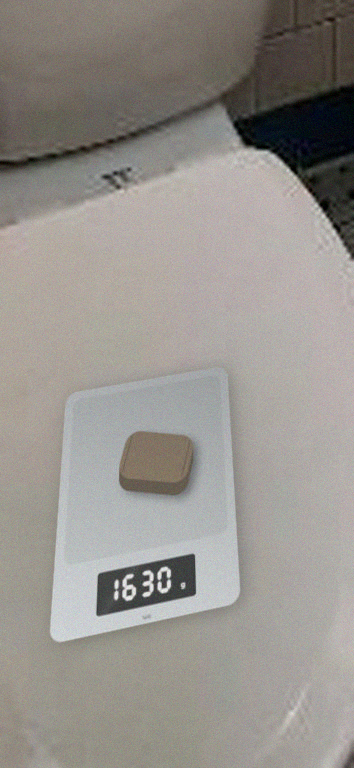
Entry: 1630 g
